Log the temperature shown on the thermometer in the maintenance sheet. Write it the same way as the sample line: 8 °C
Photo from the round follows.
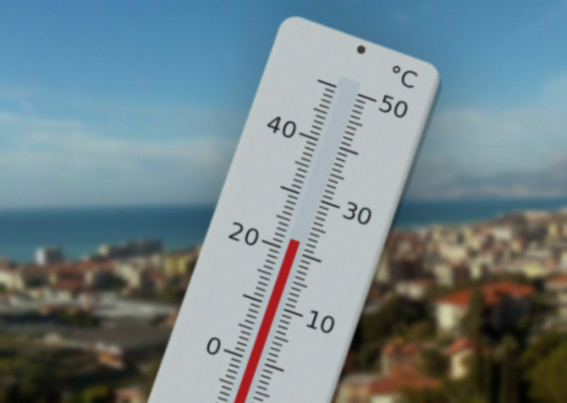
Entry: 22 °C
